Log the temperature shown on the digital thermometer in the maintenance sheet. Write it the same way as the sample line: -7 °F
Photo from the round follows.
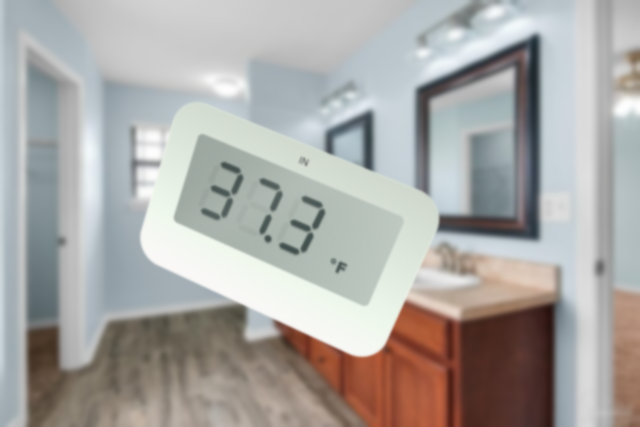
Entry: 37.3 °F
